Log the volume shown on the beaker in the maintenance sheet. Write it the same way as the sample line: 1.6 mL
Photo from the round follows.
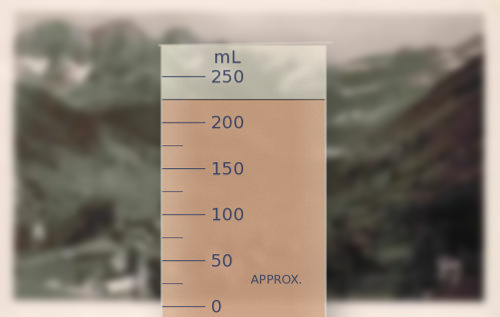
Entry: 225 mL
